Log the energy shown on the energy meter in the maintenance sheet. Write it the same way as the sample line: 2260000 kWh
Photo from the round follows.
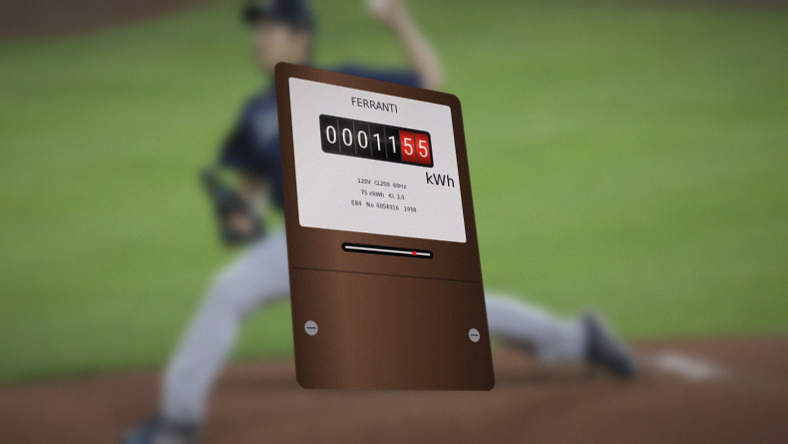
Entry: 11.55 kWh
